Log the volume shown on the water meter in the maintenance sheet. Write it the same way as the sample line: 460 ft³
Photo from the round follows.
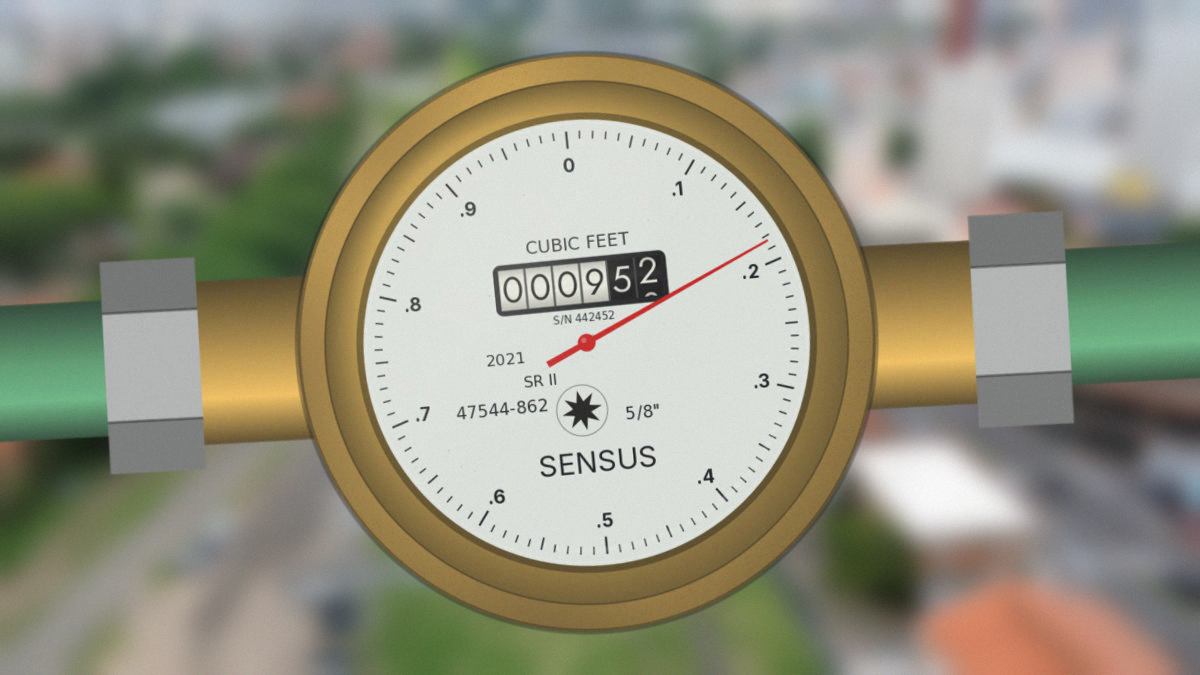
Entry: 952.18 ft³
